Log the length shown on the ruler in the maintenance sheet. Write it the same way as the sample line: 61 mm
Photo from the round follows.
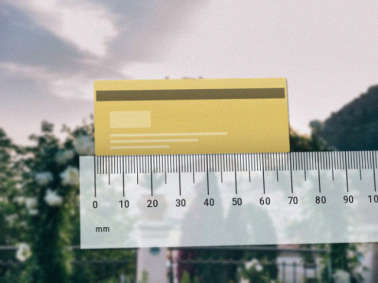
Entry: 70 mm
